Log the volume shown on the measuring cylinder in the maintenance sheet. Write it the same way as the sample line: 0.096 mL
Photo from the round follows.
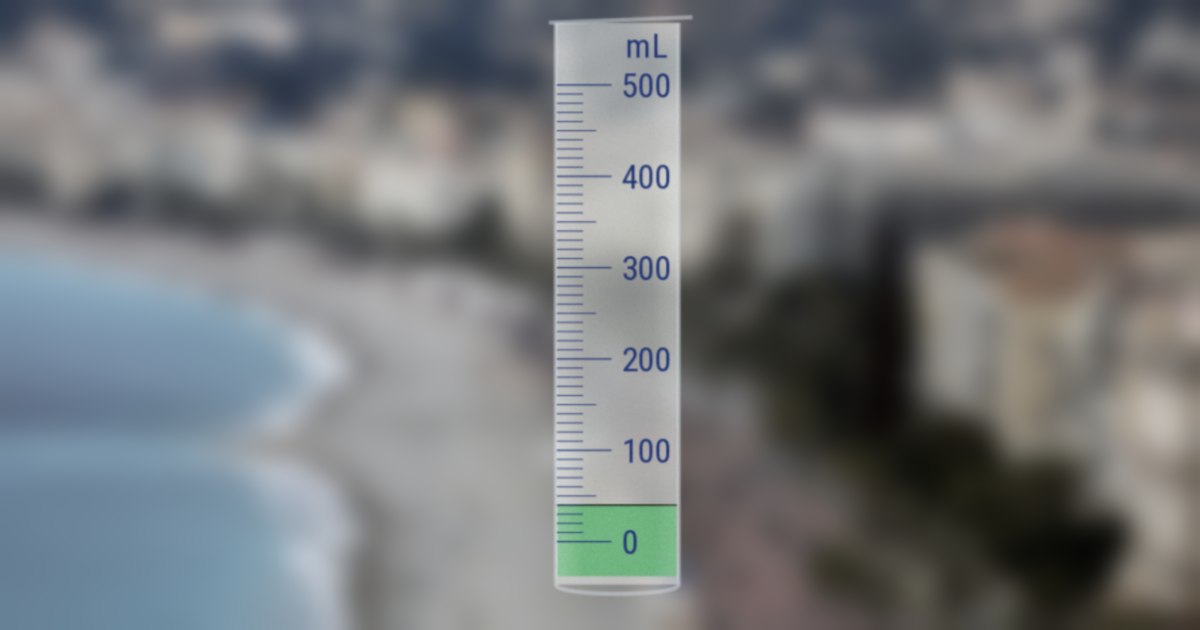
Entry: 40 mL
